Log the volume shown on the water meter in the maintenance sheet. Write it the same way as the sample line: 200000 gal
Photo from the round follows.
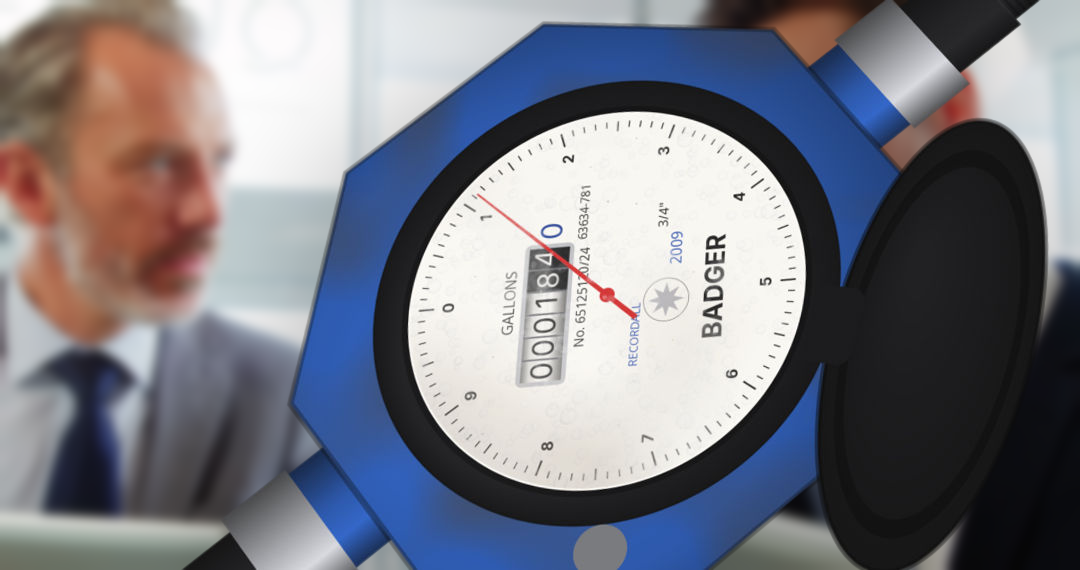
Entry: 1841.1 gal
